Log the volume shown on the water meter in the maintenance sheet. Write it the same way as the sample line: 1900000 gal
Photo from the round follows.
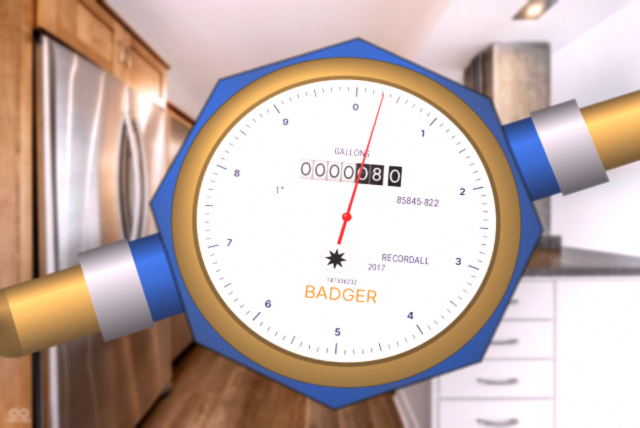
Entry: 80.3 gal
